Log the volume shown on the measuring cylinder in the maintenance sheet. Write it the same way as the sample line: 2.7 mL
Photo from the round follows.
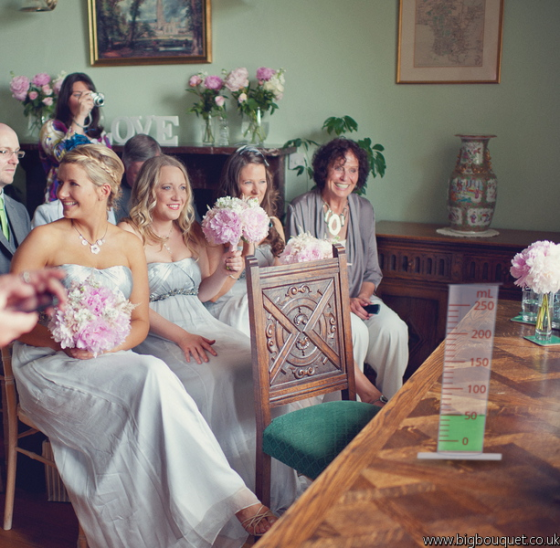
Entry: 50 mL
